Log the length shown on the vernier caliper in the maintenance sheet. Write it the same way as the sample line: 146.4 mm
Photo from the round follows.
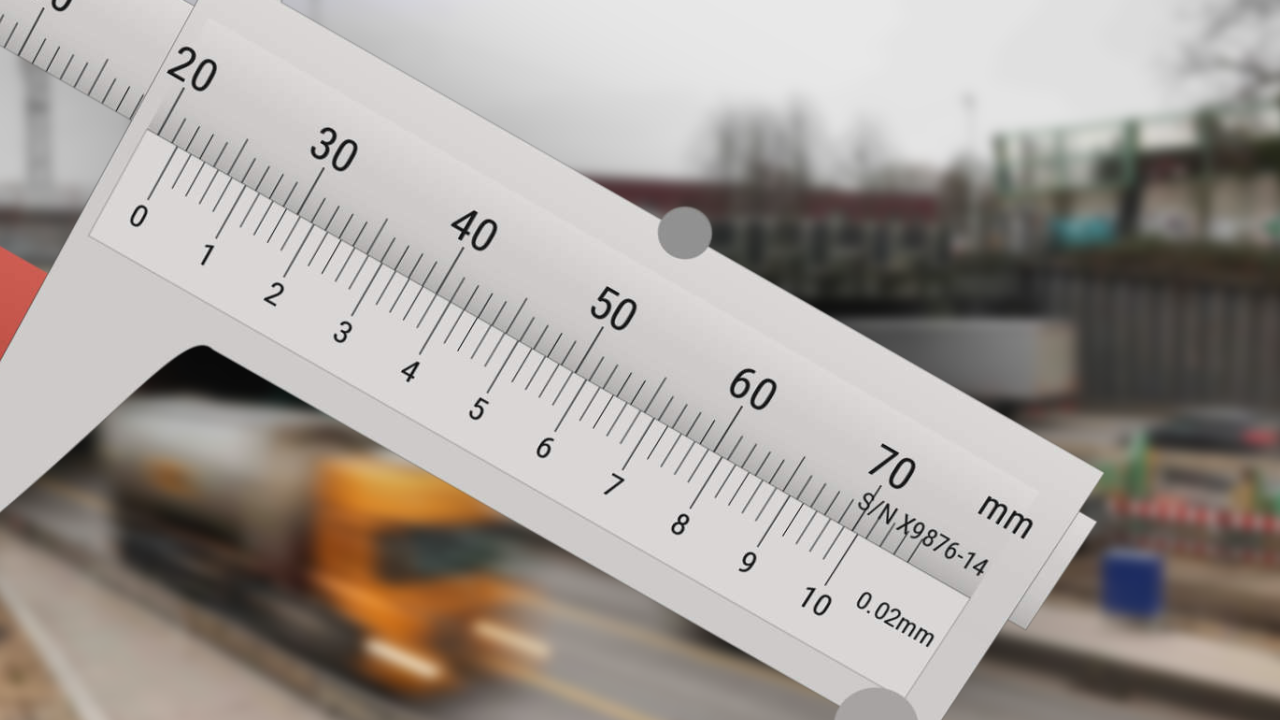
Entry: 21.4 mm
